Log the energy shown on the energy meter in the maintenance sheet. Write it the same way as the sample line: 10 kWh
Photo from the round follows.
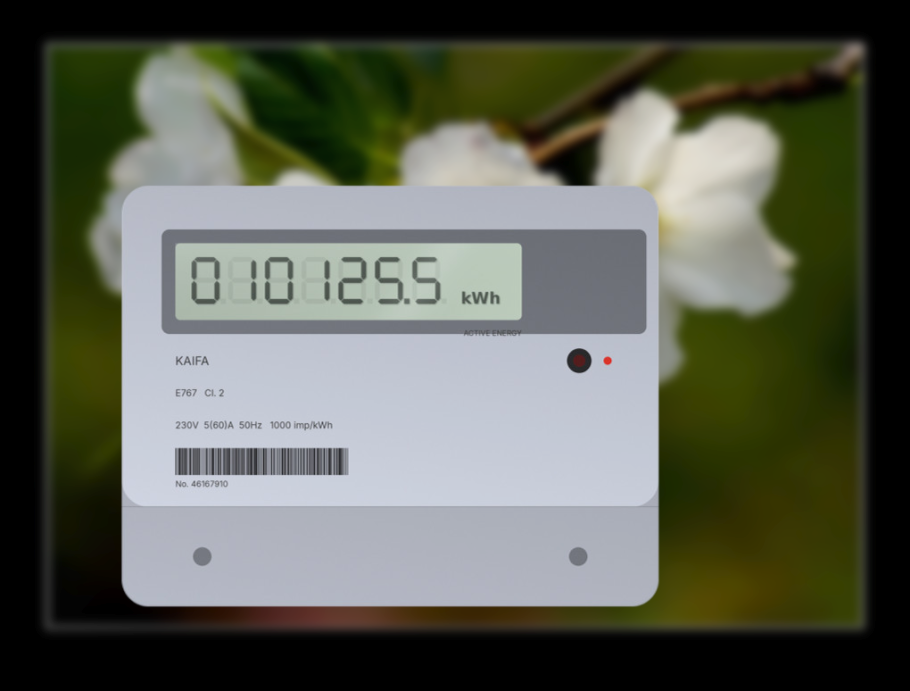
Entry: 10125.5 kWh
